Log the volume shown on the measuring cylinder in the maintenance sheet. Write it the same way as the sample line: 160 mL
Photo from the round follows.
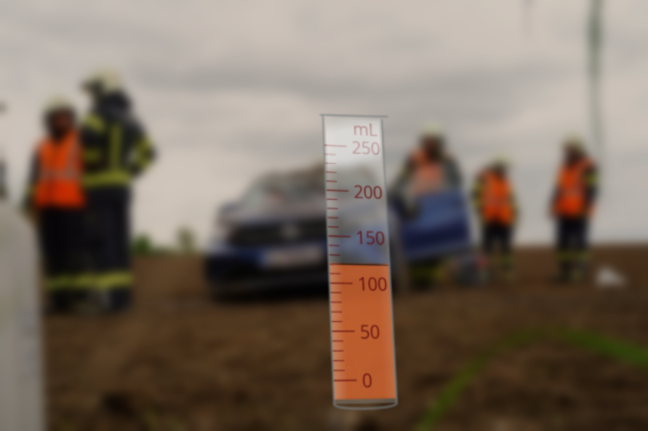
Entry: 120 mL
